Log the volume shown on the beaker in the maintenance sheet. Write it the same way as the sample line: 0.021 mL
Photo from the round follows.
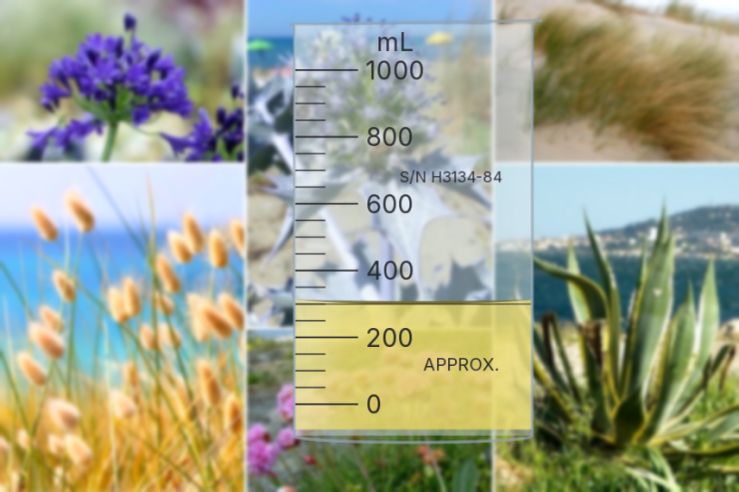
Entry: 300 mL
